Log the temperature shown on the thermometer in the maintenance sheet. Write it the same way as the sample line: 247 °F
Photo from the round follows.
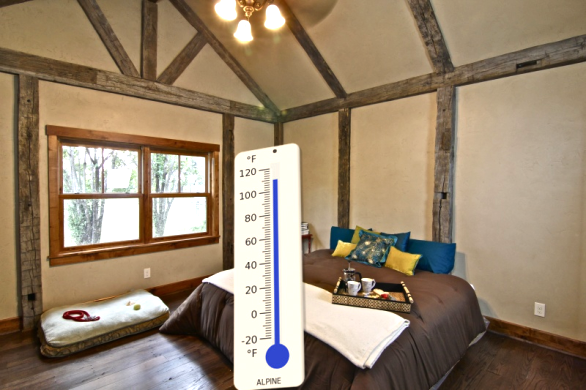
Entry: 110 °F
